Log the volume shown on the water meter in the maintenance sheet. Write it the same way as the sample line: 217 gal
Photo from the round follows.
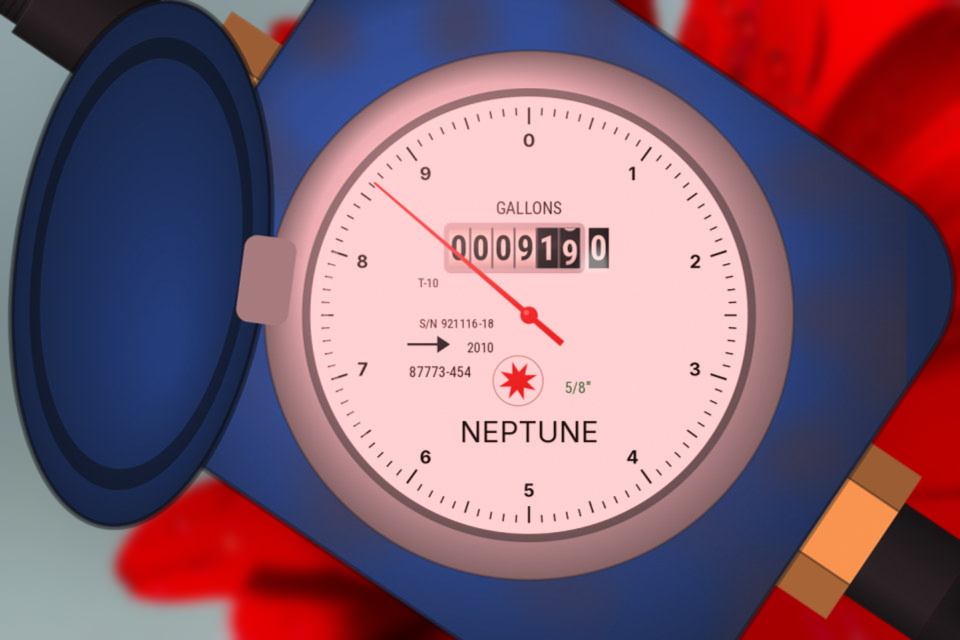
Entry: 9188.6 gal
